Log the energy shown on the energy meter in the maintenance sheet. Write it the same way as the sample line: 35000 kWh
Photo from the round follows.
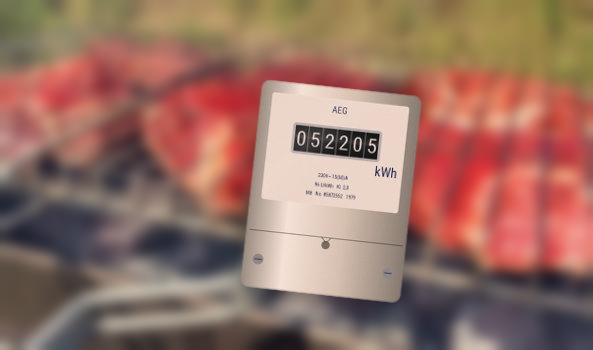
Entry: 52205 kWh
